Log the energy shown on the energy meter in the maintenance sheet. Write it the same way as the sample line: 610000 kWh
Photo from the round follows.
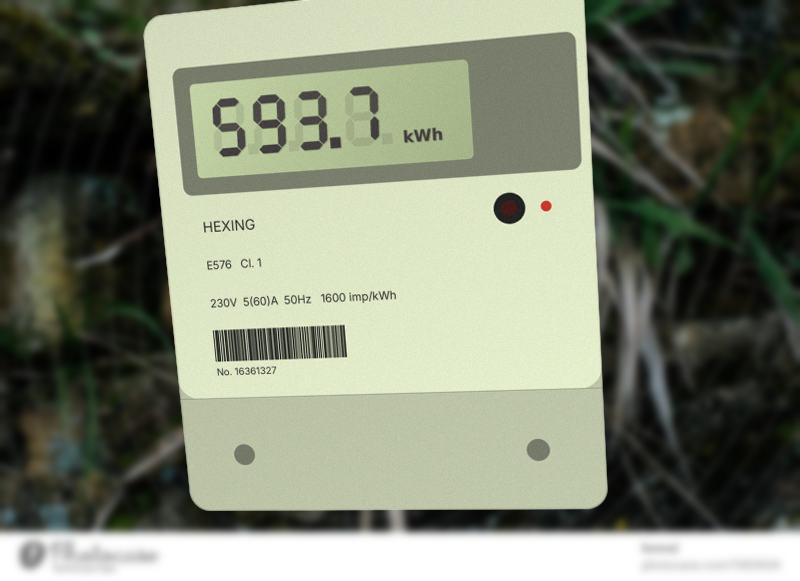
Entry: 593.7 kWh
